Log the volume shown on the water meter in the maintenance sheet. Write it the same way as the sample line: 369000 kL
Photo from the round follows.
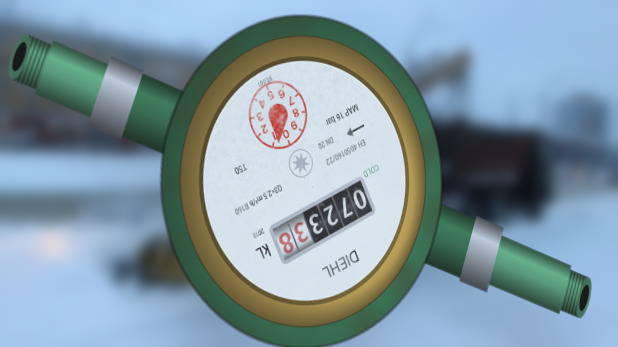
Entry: 723.380 kL
